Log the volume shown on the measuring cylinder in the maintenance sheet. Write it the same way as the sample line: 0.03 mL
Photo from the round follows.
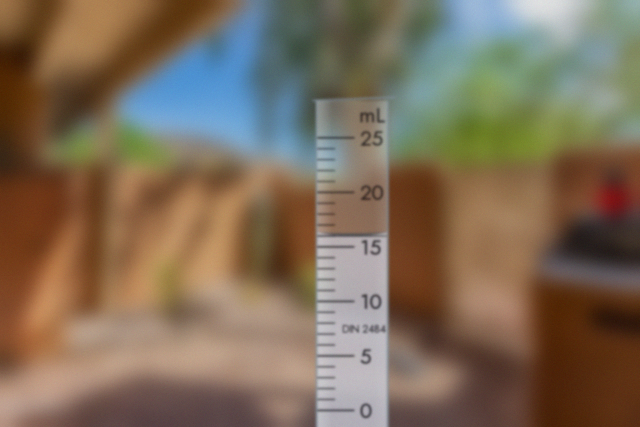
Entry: 16 mL
